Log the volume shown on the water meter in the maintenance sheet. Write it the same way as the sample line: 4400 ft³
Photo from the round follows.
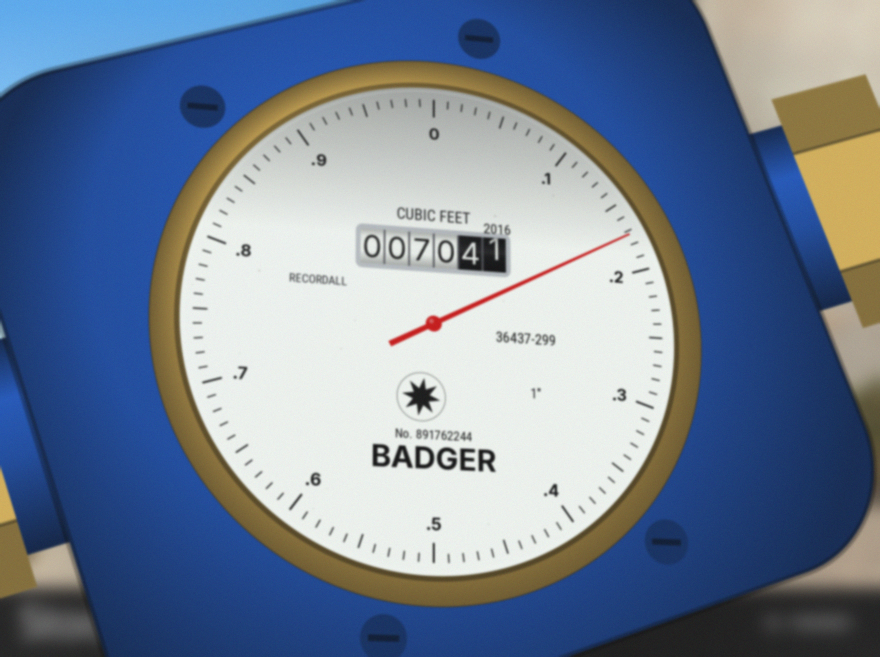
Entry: 7041.17 ft³
